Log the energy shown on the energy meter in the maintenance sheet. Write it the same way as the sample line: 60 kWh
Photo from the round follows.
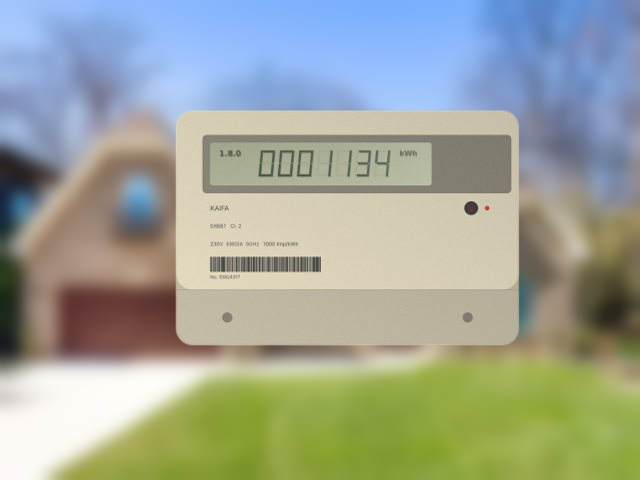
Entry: 1134 kWh
